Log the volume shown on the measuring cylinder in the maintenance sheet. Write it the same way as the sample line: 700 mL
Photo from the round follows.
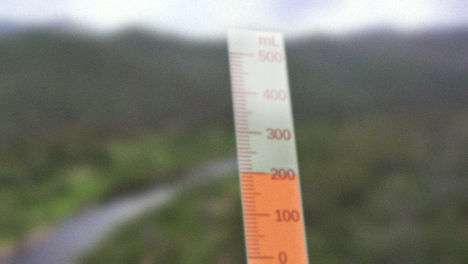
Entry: 200 mL
